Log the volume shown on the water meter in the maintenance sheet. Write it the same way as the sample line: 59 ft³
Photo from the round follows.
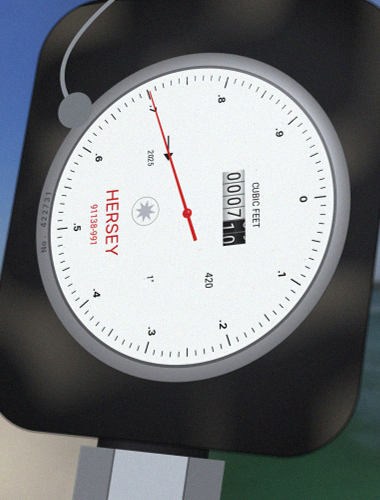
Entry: 709.70 ft³
